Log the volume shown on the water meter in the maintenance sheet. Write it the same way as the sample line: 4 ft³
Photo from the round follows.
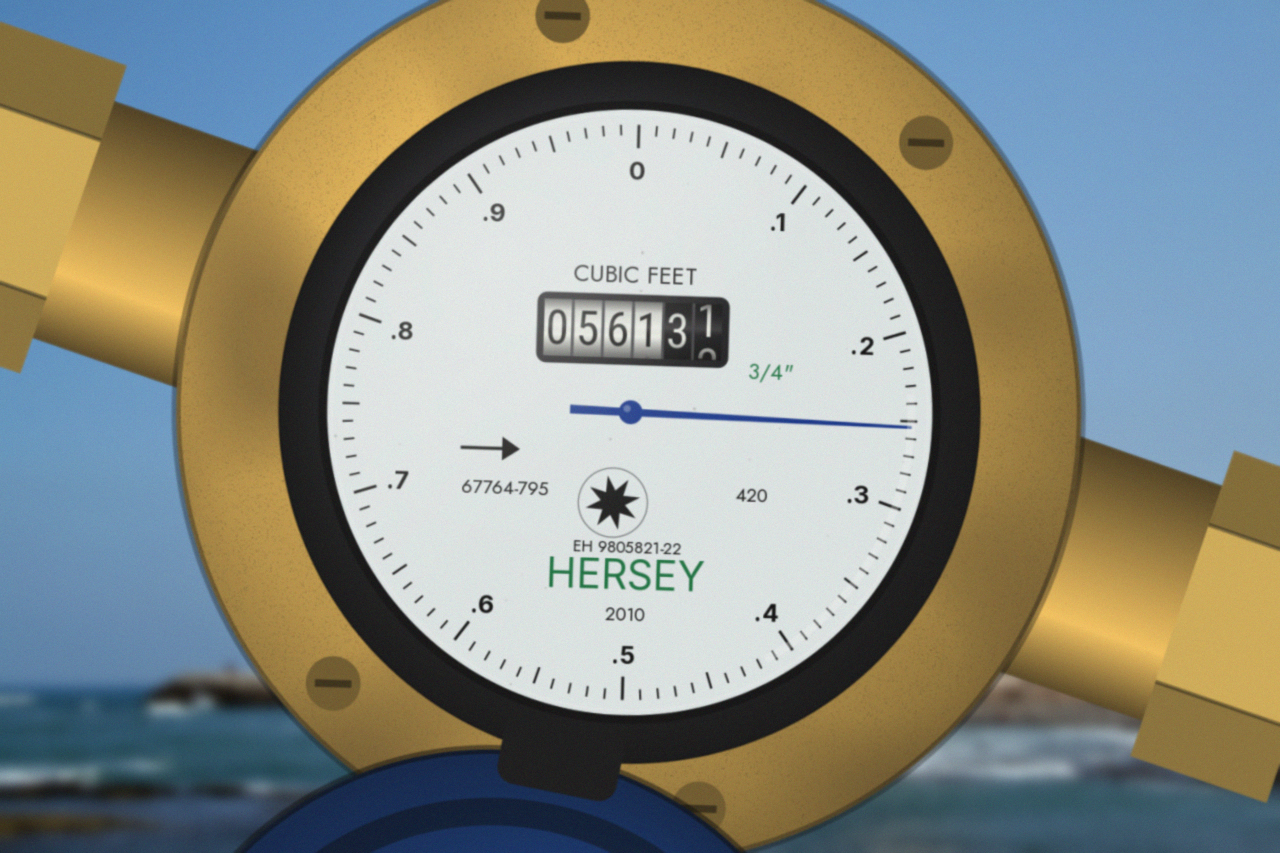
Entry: 56131.25 ft³
